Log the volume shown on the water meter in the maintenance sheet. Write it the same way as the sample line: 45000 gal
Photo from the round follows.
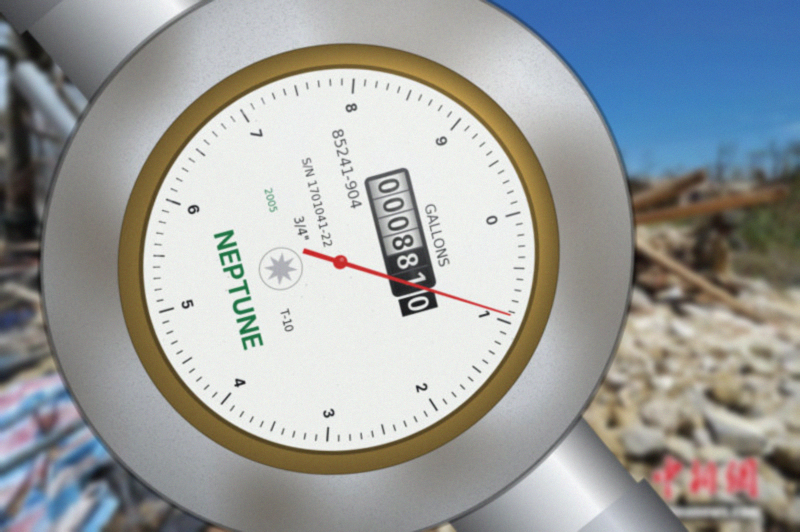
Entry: 8810.9 gal
